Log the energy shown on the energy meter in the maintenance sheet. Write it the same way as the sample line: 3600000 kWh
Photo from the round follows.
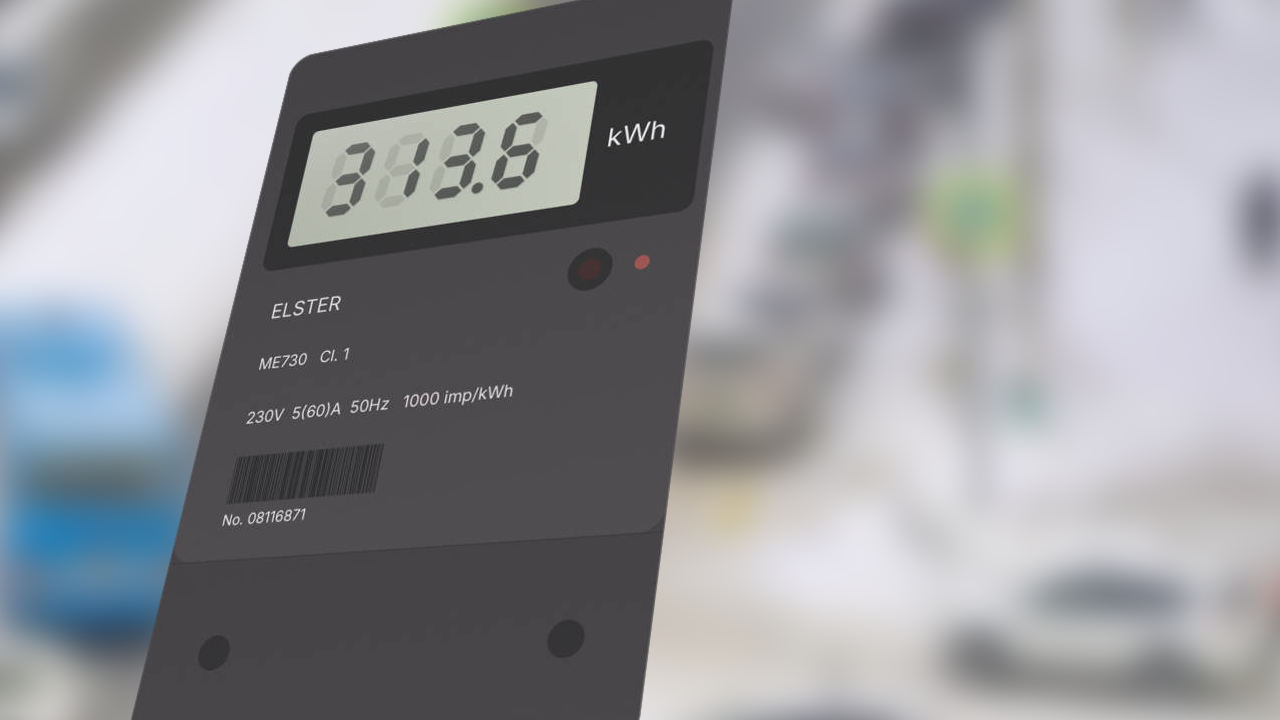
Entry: 313.6 kWh
